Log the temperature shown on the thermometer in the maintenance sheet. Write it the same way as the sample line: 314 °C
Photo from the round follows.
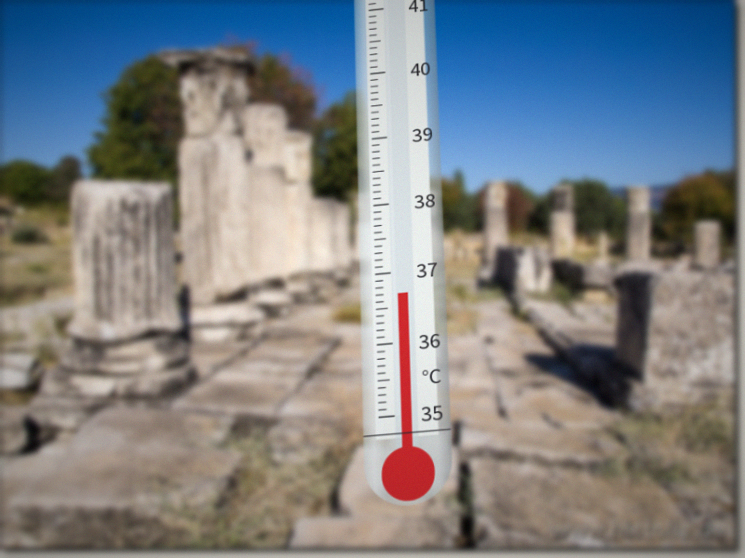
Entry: 36.7 °C
